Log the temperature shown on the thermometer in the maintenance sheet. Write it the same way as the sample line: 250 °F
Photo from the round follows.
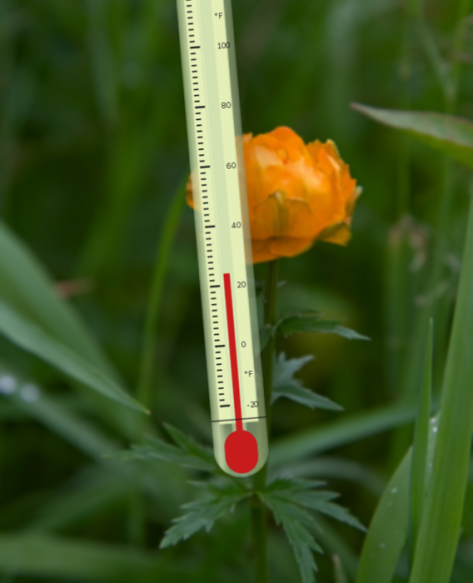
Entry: 24 °F
